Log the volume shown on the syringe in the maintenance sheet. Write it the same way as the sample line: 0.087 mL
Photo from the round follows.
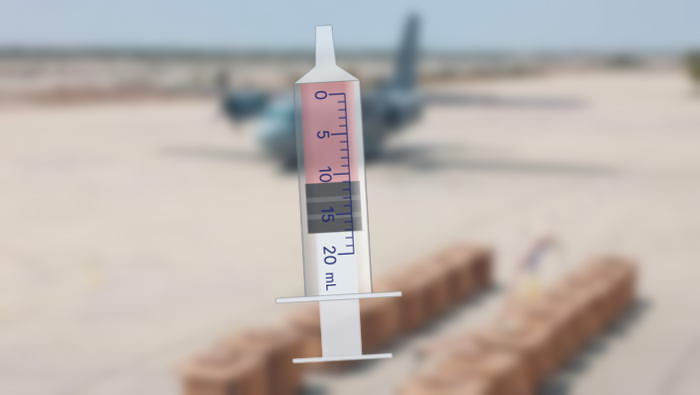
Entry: 11 mL
